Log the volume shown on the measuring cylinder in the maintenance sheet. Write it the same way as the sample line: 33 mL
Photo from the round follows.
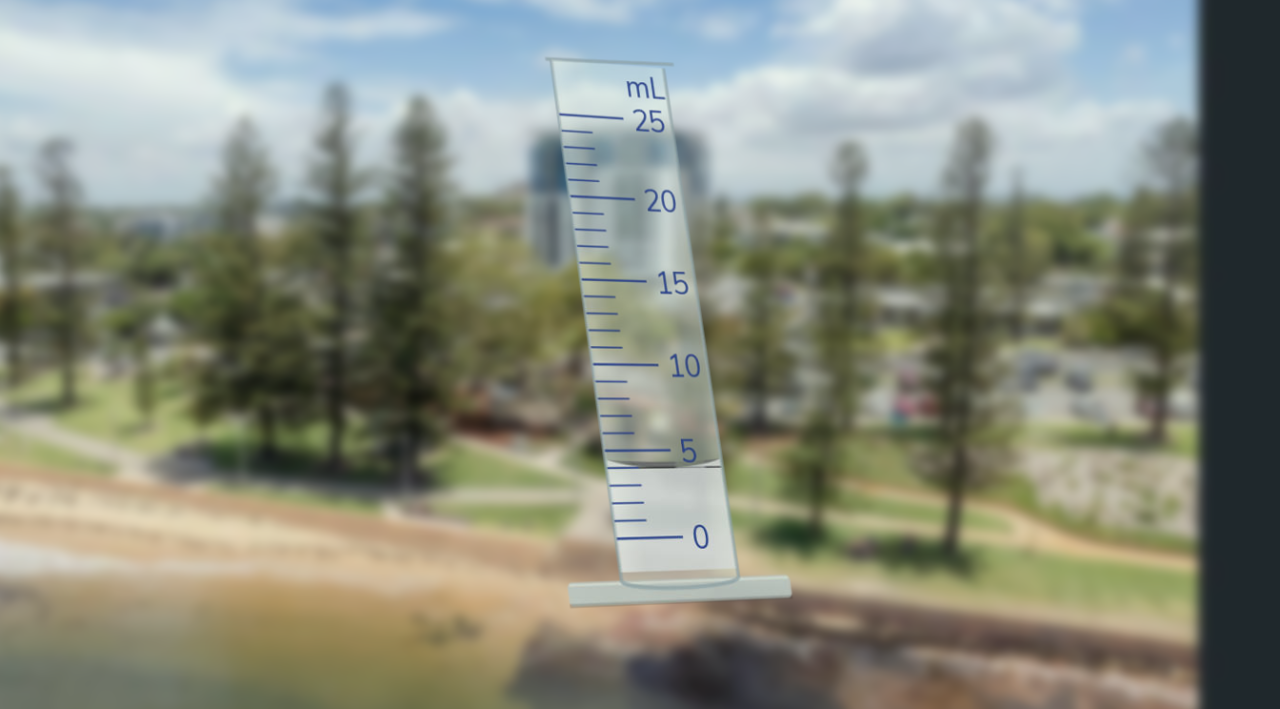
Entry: 4 mL
